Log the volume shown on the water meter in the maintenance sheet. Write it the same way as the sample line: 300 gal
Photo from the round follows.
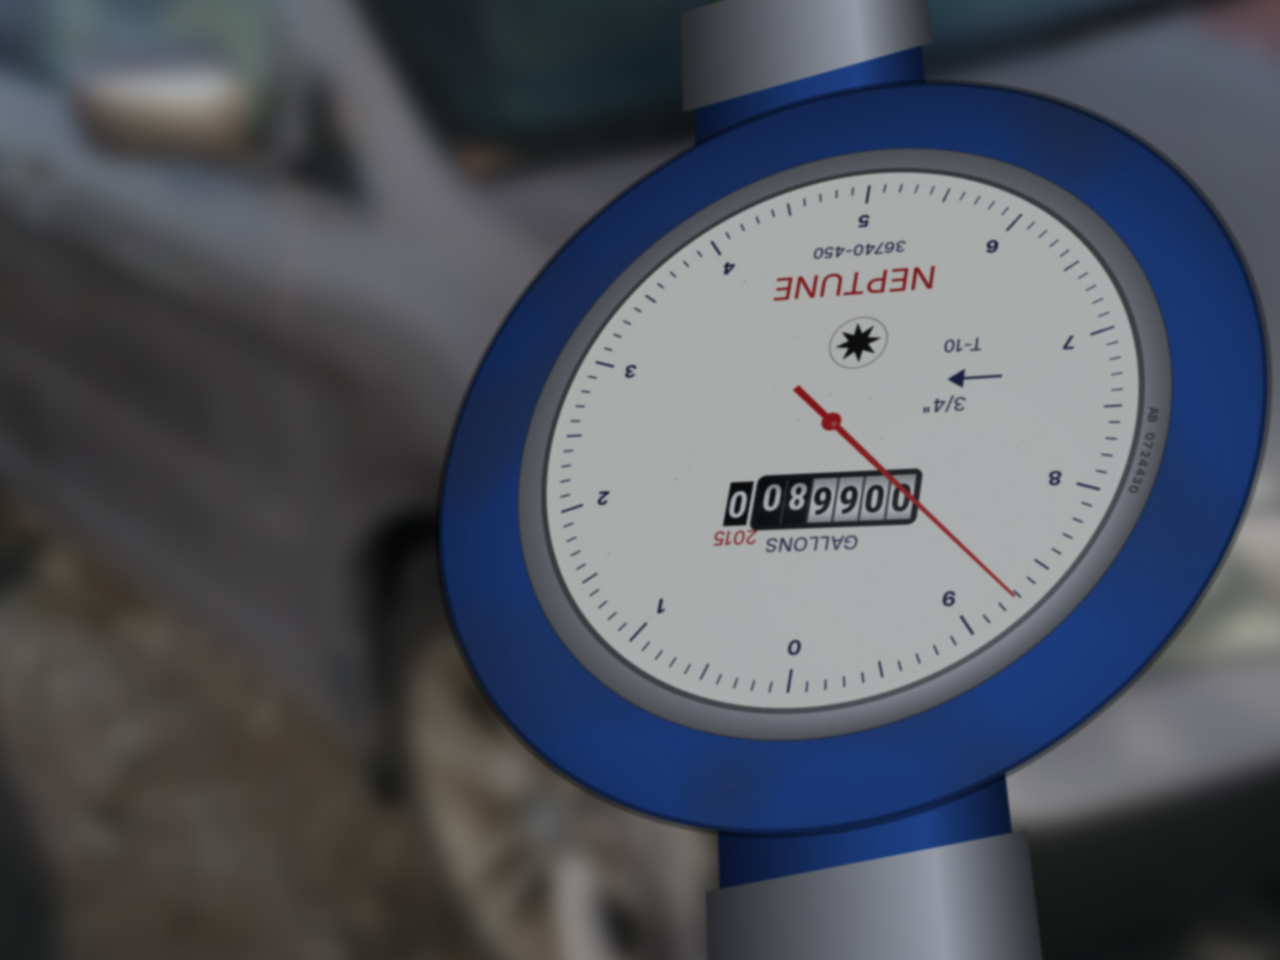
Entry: 66798.7 gal
